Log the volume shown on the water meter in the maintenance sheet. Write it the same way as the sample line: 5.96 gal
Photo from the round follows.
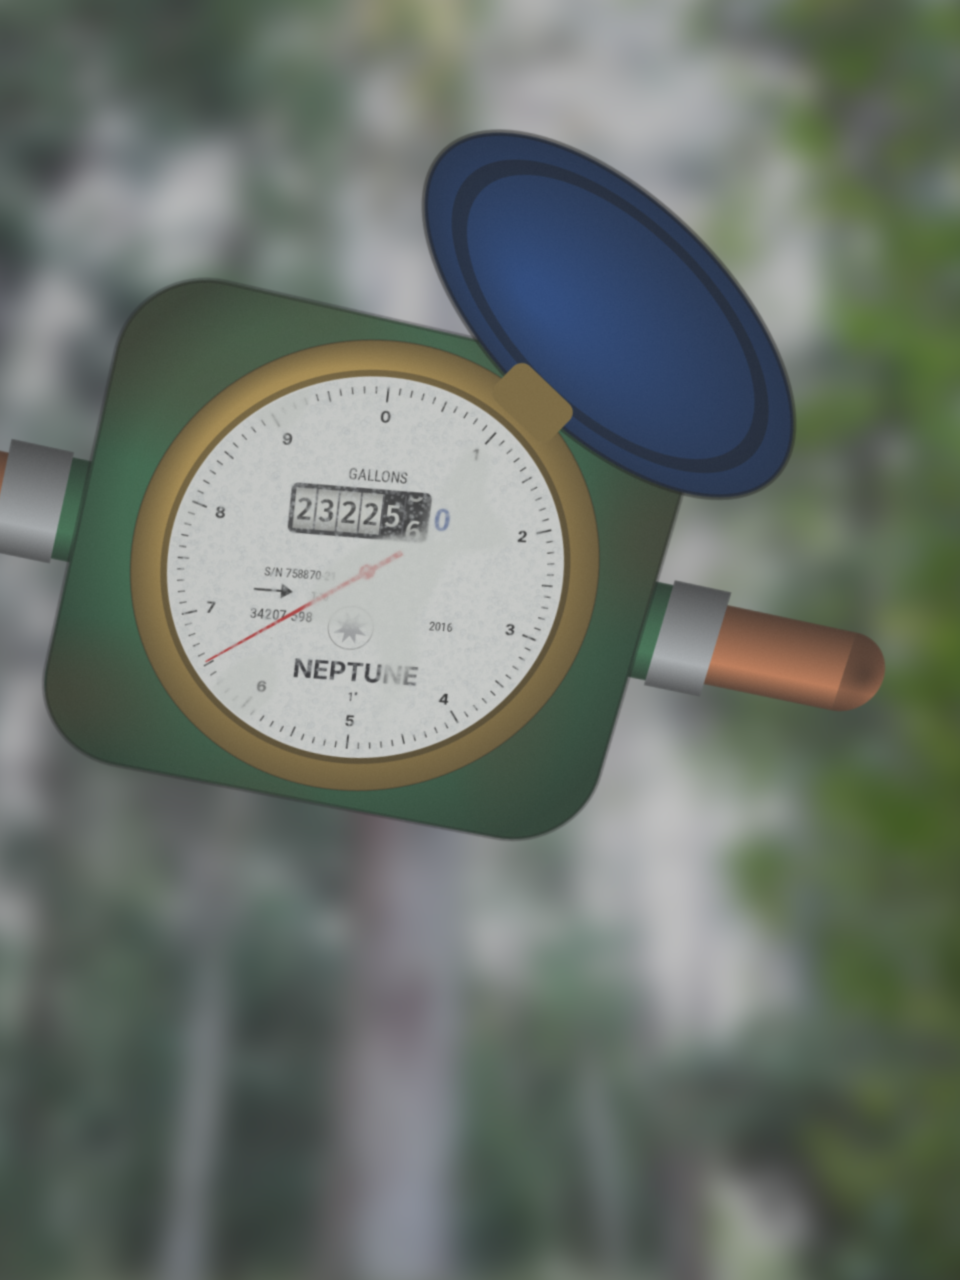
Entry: 2322556.5 gal
